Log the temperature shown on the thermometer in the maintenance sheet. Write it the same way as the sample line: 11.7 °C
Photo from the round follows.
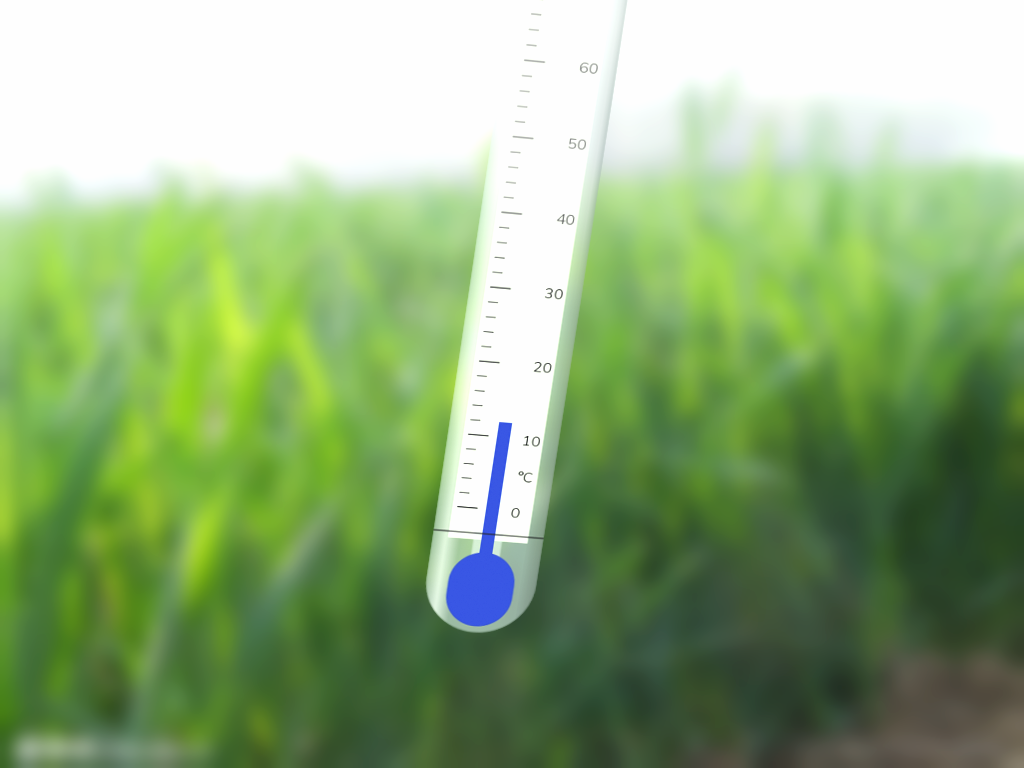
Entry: 12 °C
